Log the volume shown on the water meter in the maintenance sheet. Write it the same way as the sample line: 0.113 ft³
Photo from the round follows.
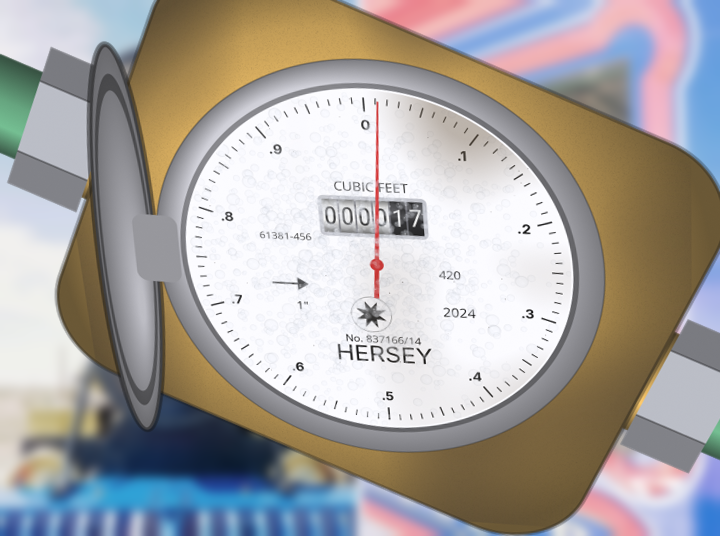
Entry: 17.01 ft³
